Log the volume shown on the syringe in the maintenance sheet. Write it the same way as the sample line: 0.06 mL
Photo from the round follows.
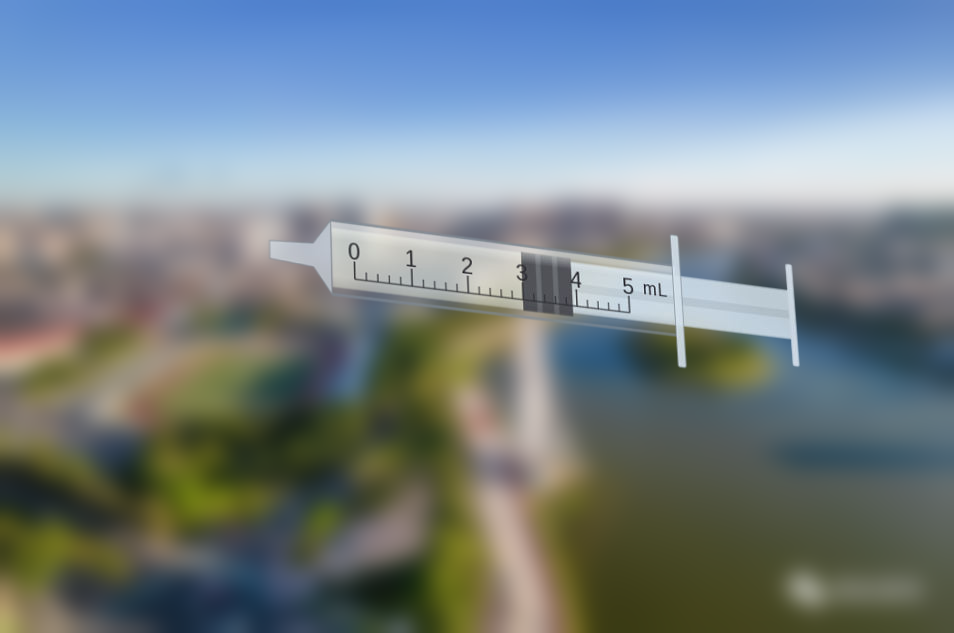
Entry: 3 mL
